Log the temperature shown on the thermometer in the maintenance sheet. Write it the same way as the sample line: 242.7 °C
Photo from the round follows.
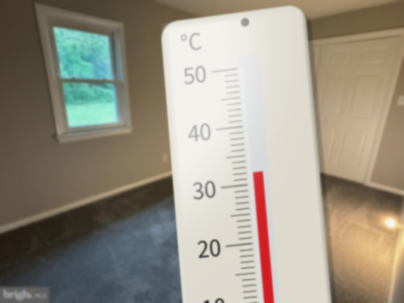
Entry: 32 °C
